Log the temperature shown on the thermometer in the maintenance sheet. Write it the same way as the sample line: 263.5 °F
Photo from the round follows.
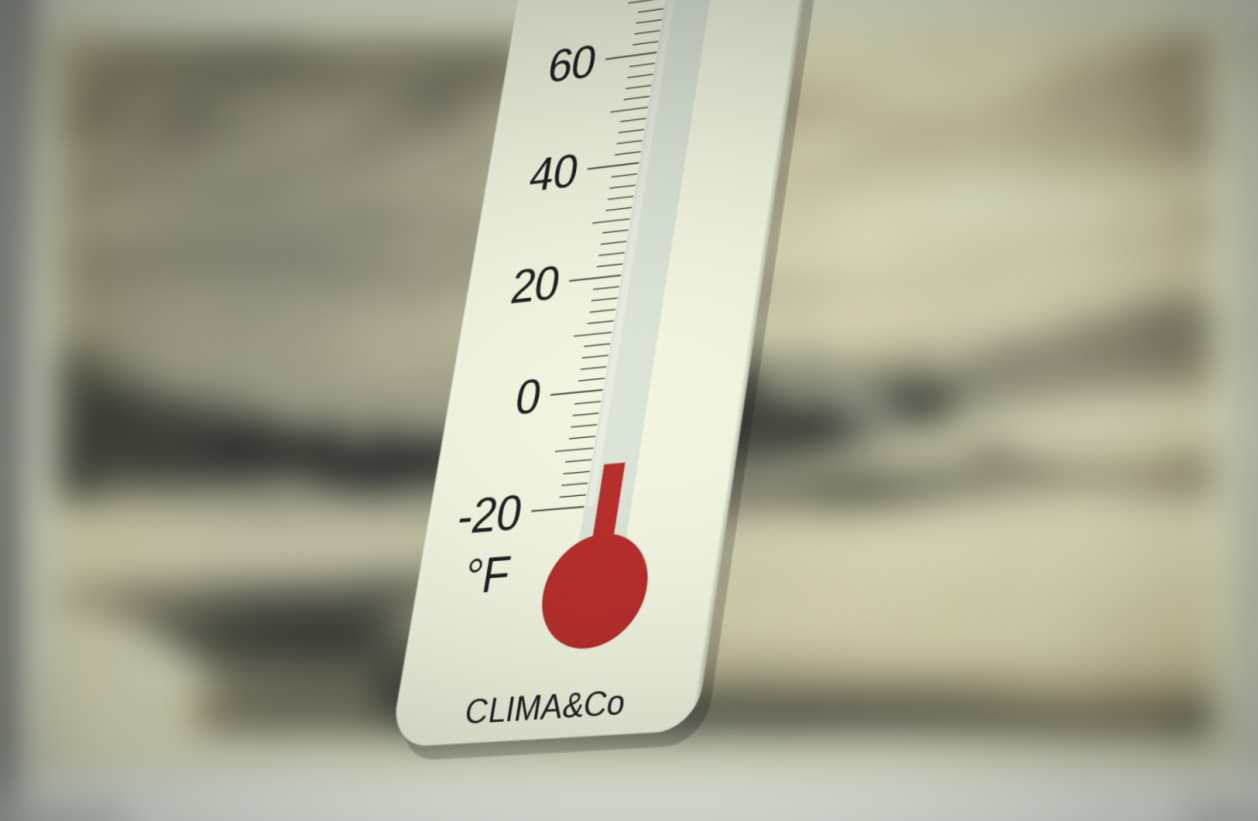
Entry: -13 °F
